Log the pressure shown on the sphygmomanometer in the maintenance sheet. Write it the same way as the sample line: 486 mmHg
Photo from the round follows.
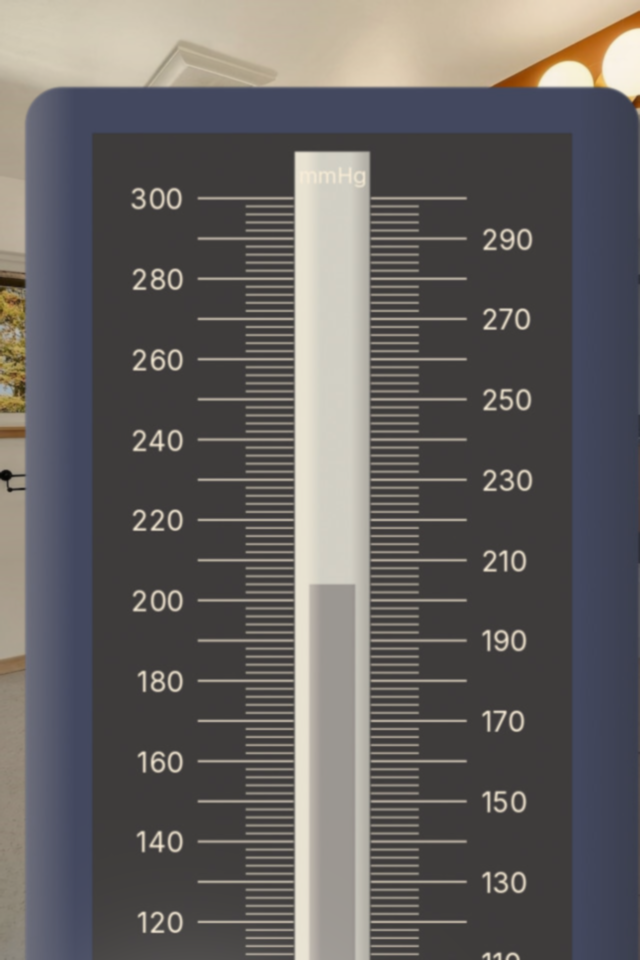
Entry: 204 mmHg
